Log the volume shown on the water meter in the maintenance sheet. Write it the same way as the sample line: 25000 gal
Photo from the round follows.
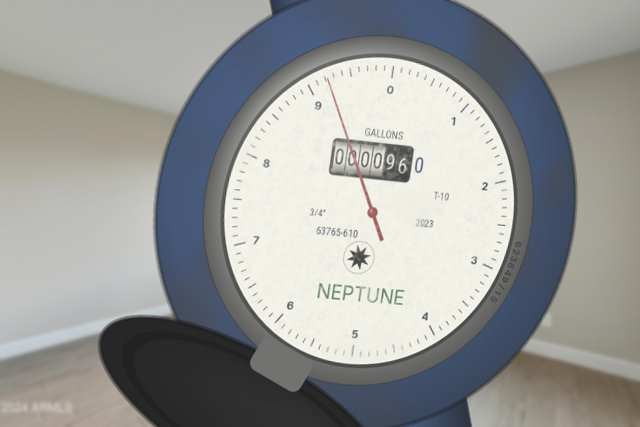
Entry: 959.2 gal
